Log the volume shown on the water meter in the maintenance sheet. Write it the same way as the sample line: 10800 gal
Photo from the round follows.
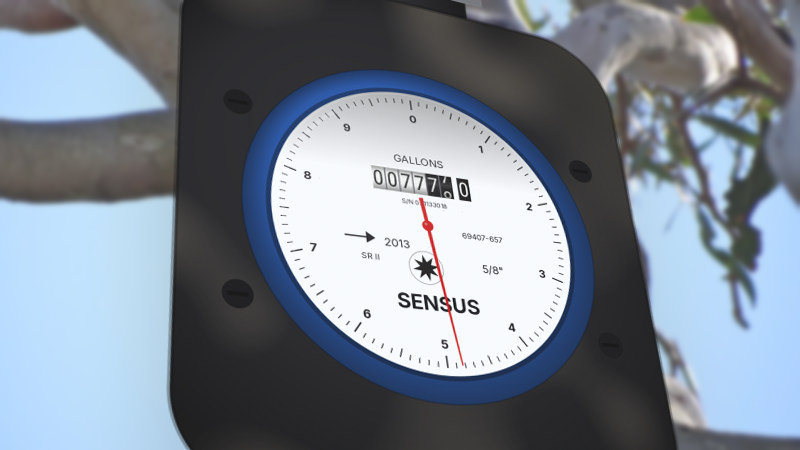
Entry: 77774.8 gal
